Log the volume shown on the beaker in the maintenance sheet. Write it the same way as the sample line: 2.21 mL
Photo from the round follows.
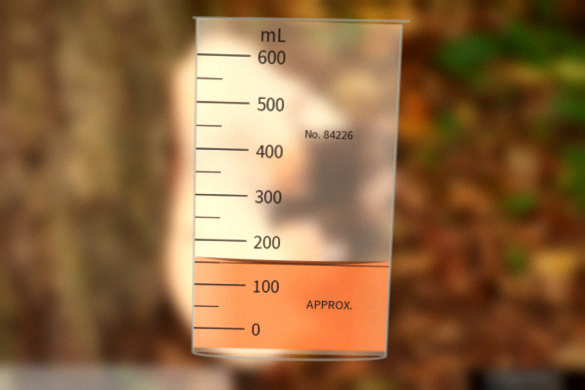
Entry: 150 mL
